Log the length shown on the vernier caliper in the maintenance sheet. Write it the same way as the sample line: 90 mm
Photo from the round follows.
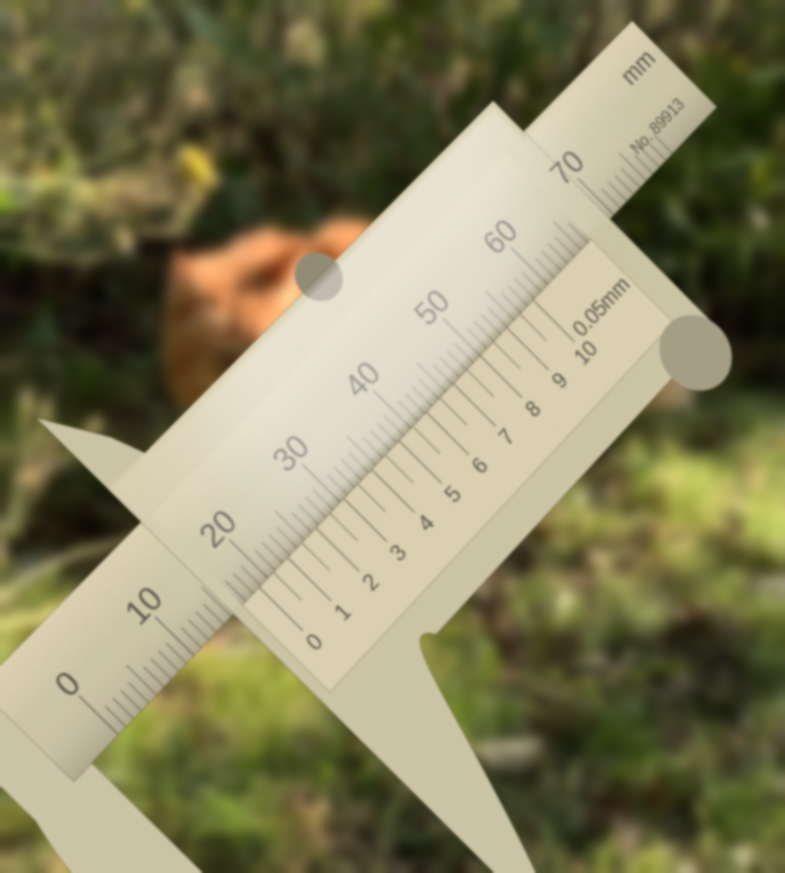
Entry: 18.8 mm
